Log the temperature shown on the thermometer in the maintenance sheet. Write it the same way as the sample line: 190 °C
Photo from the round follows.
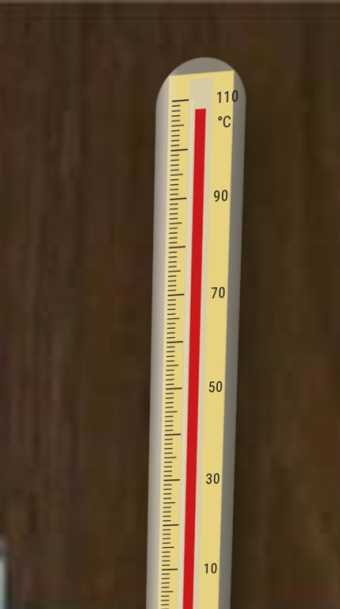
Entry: 108 °C
